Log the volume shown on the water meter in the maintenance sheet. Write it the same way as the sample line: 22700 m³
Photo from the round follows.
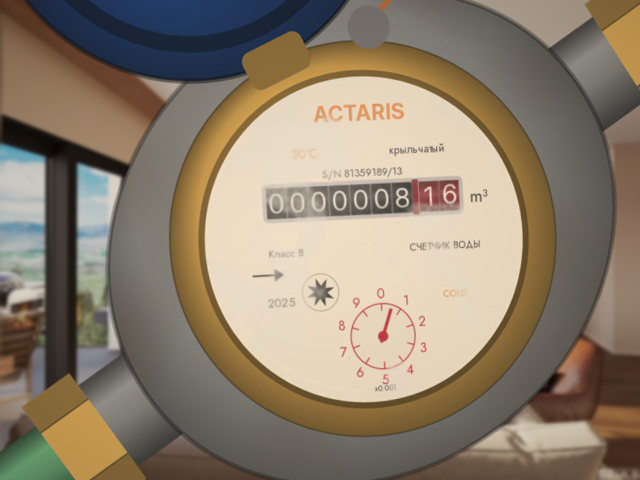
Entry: 8.160 m³
